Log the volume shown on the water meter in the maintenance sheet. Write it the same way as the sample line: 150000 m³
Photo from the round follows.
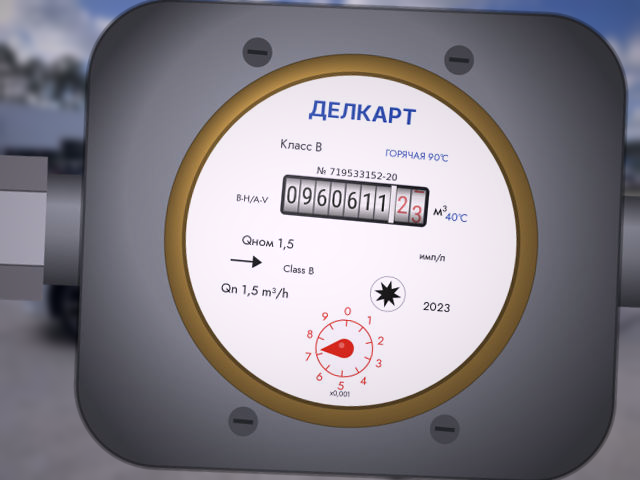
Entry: 960611.227 m³
